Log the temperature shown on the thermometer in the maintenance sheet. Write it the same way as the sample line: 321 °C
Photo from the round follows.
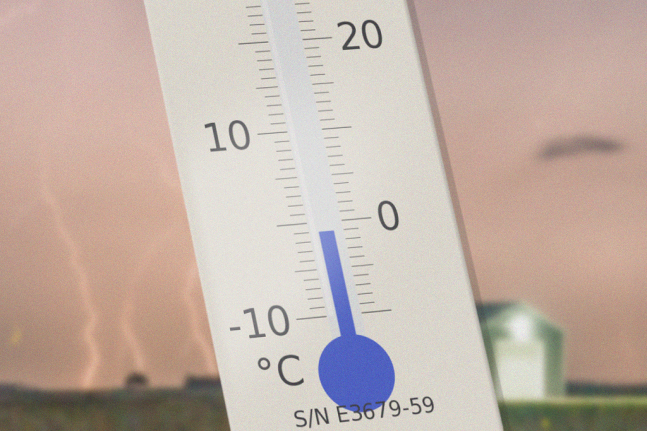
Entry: -1 °C
